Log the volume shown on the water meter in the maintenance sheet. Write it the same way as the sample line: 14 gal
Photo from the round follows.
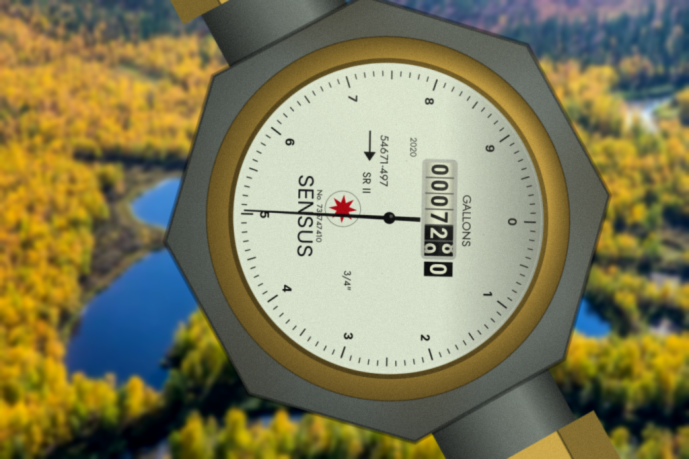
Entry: 7285.0 gal
